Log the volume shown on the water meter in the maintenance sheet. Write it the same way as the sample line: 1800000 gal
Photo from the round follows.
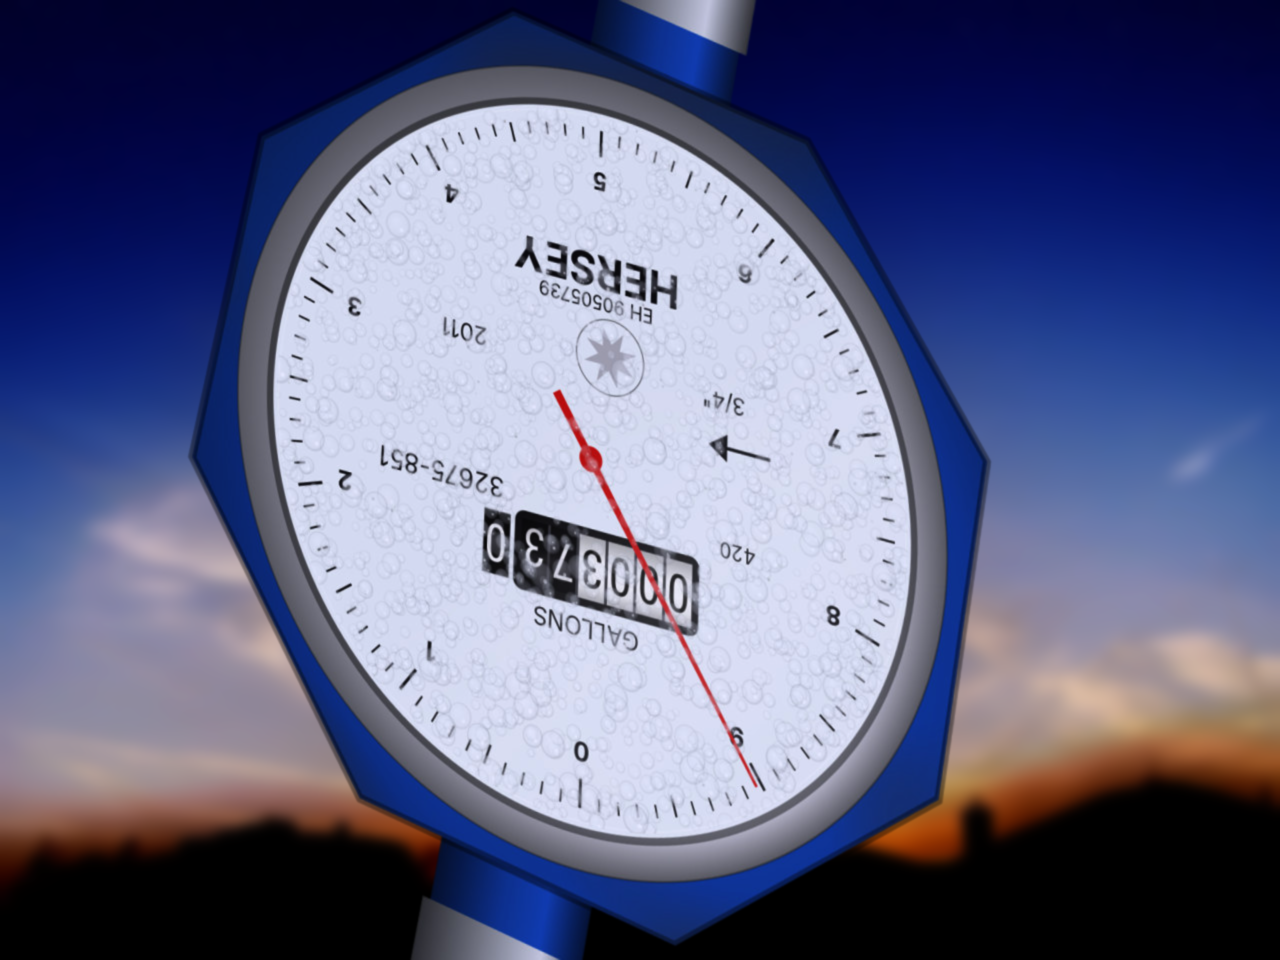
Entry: 3729.0 gal
